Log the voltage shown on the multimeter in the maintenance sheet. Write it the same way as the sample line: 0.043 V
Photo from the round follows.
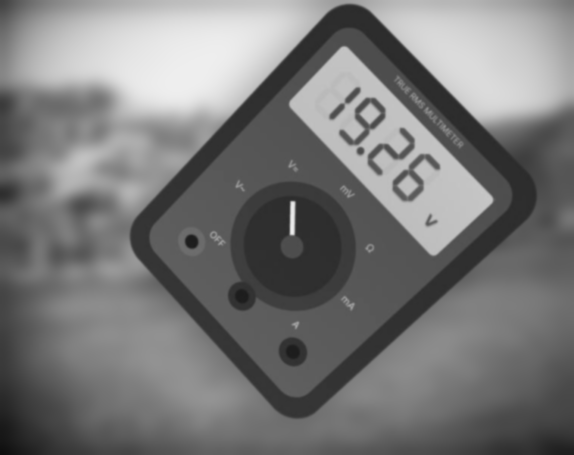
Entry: 19.26 V
